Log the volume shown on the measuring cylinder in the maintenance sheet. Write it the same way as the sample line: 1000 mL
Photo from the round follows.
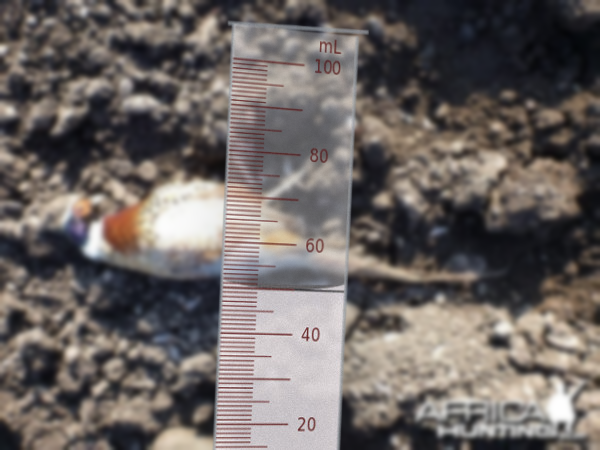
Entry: 50 mL
